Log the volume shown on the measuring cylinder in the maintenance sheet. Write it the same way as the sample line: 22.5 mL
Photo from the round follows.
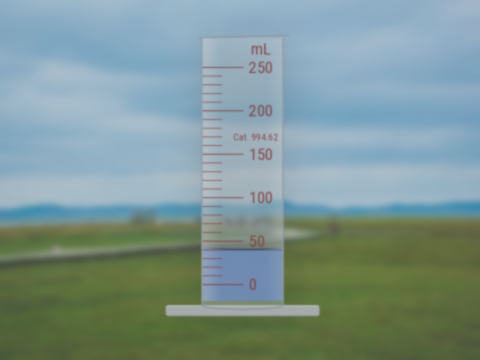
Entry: 40 mL
